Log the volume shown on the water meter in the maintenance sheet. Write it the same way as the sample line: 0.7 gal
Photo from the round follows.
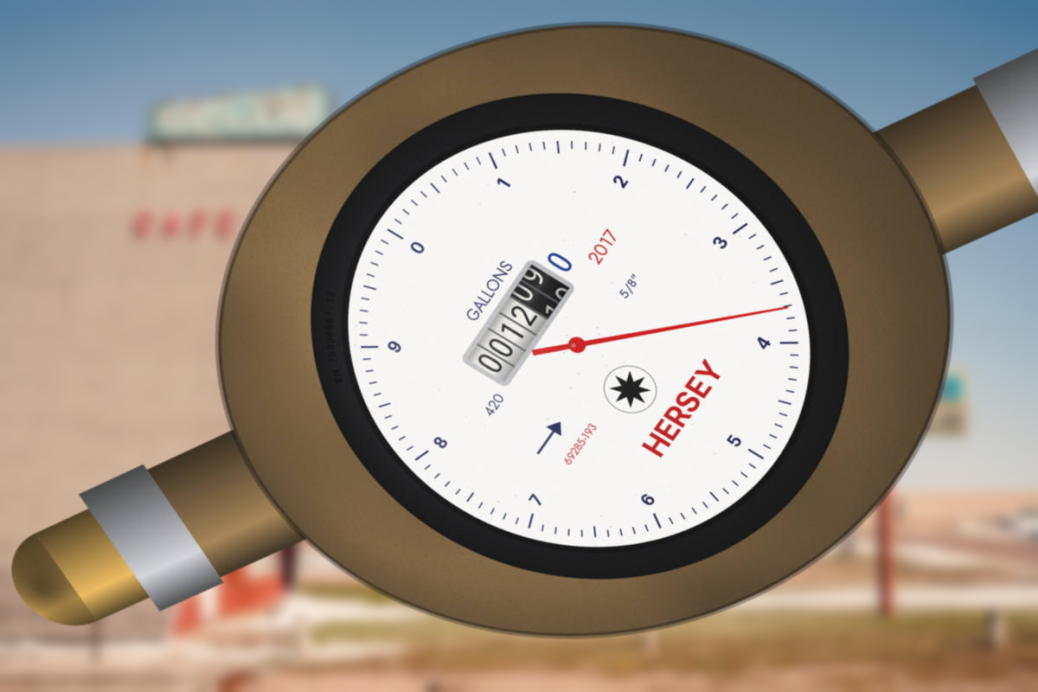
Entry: 12093.7 gal
